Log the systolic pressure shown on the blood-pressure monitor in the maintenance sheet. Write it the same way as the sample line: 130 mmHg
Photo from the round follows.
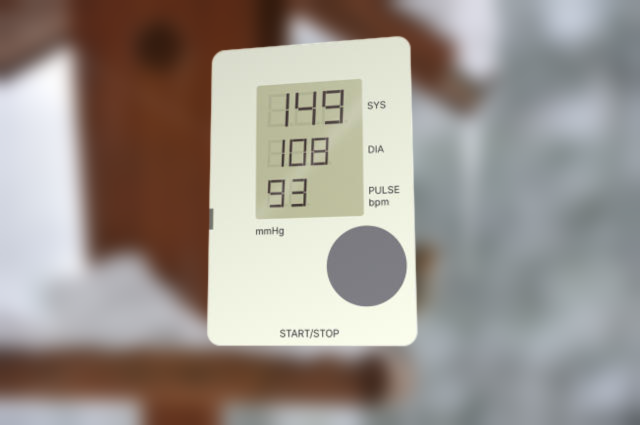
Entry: 149 mmHg
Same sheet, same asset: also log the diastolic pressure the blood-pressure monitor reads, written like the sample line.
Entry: 108 mmHg
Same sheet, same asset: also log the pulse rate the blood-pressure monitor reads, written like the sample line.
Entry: 93 bpm
